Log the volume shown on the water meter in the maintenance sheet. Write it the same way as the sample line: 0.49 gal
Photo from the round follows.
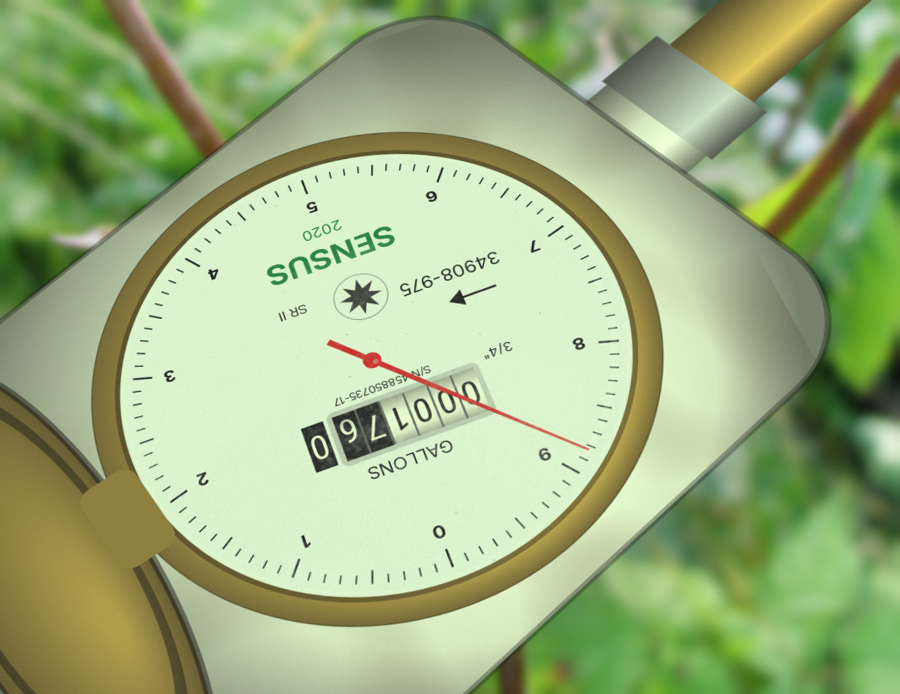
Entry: 1758.8 gal
